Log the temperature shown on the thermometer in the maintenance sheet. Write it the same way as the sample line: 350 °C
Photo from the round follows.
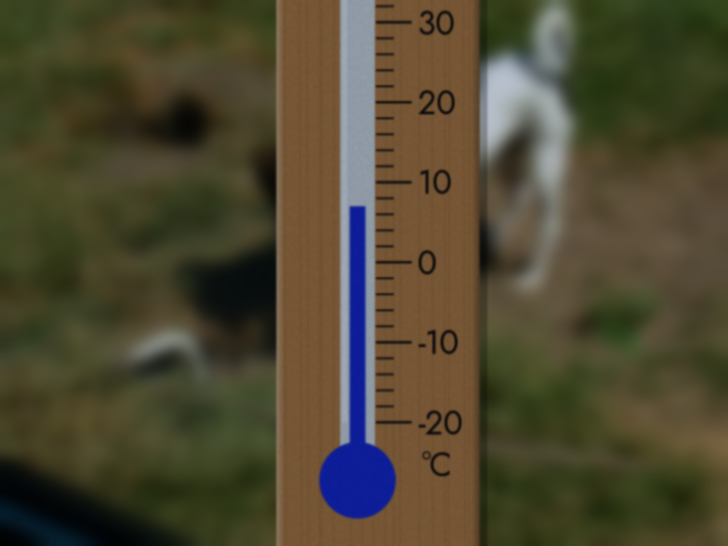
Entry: 7 °C
